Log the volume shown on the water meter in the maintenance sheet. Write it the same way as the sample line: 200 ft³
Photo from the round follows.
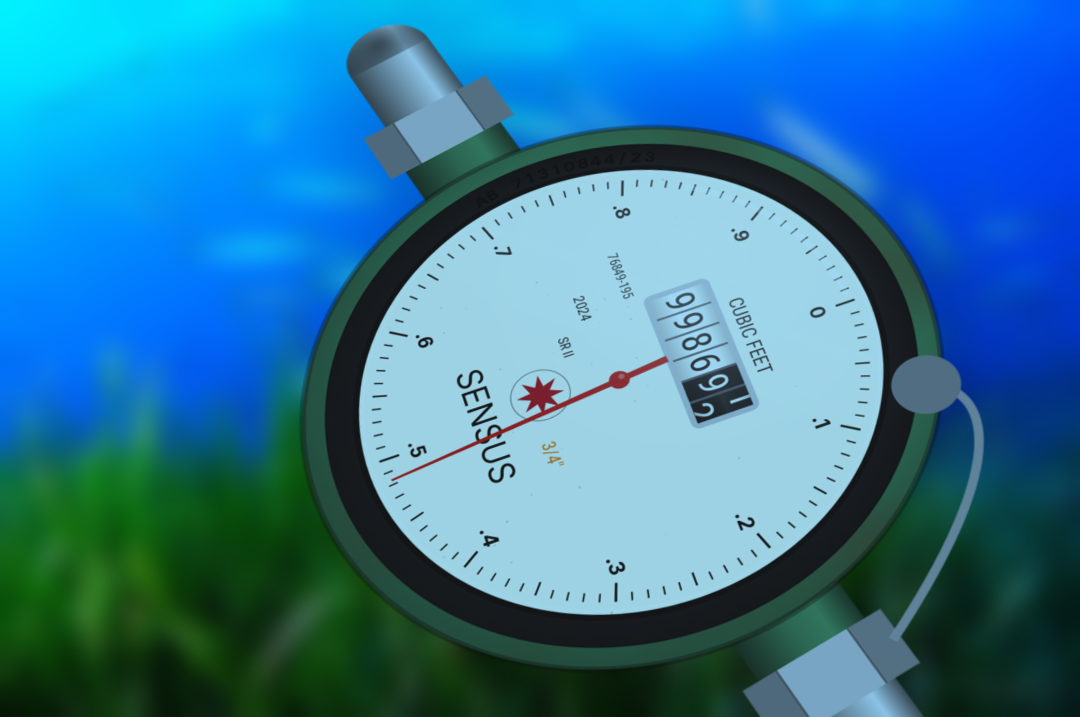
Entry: 998691.48 ft³
